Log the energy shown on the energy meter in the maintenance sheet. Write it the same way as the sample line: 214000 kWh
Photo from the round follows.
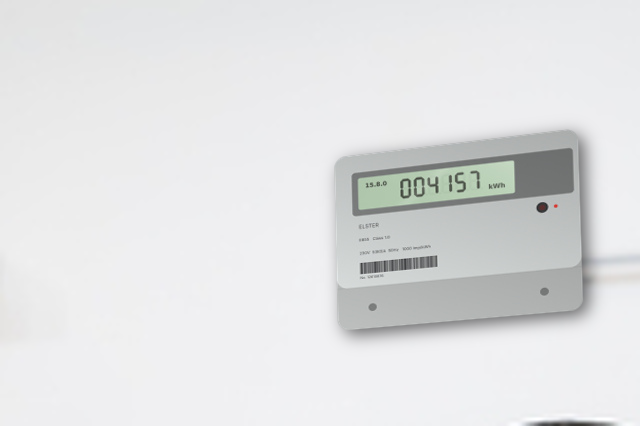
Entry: 4157 kWh
